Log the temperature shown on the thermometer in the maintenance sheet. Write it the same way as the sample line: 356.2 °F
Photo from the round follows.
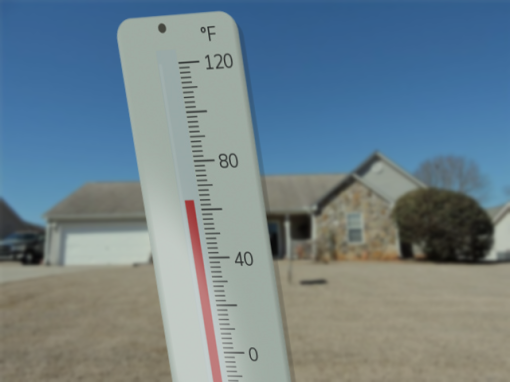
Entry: 64 °F
